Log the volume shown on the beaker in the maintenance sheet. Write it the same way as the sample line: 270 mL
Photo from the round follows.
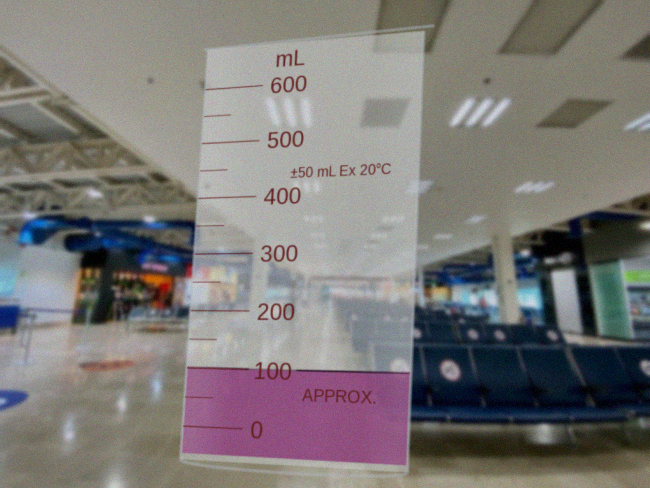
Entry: 100 mL
